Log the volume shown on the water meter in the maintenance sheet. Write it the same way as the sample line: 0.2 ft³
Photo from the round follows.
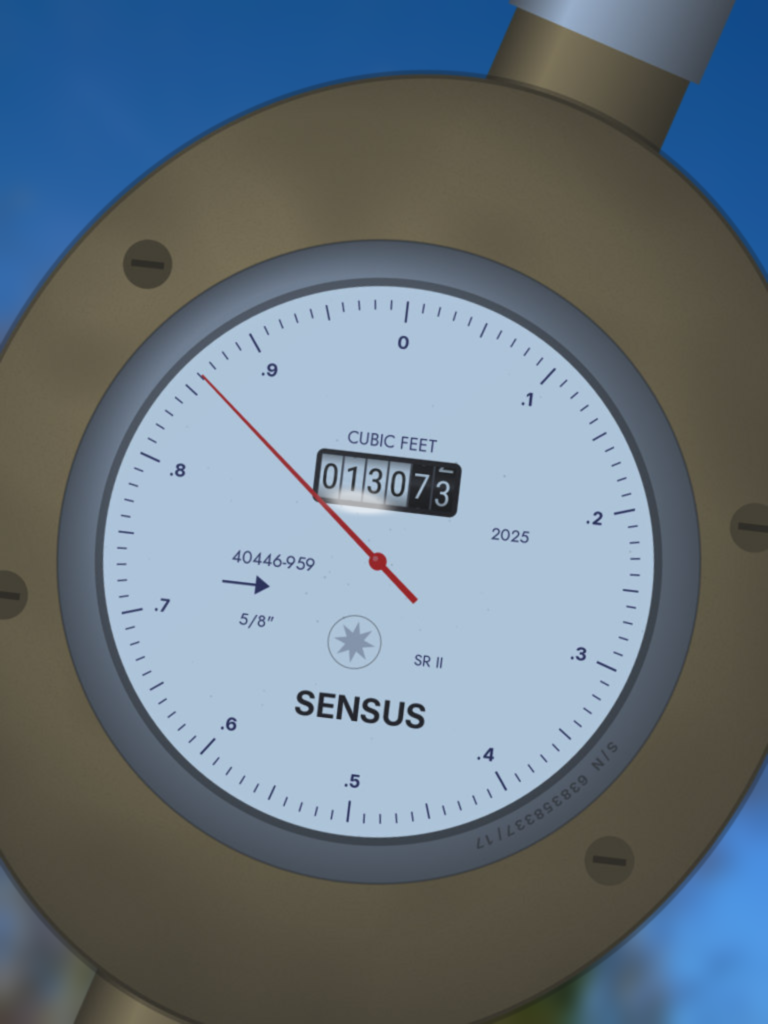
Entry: 13072.86 ft³
